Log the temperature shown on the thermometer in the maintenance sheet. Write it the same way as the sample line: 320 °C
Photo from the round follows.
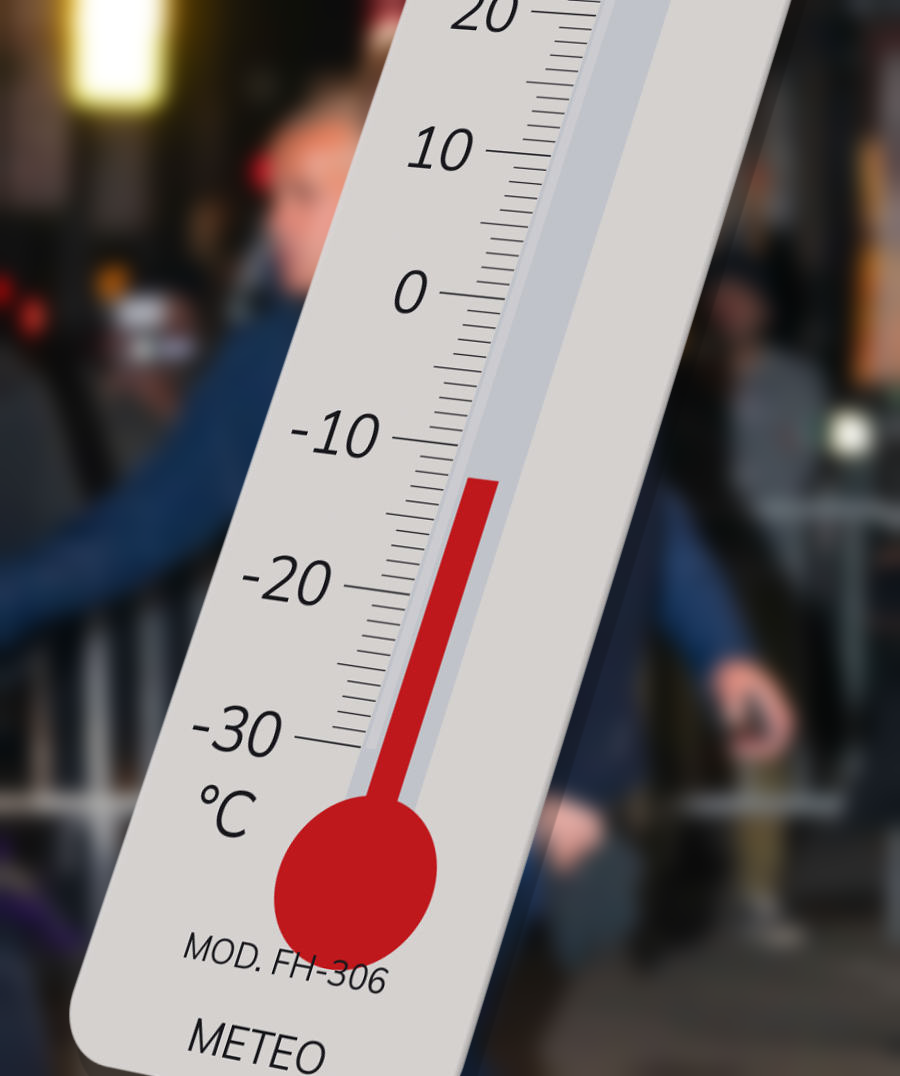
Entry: -12 °C
